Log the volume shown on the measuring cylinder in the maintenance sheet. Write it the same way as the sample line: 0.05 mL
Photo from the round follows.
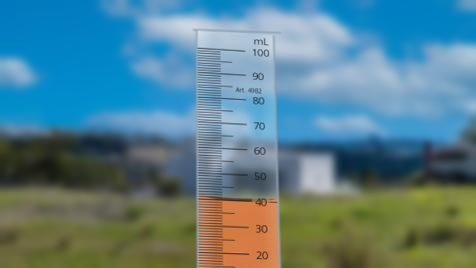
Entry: 40 mL
